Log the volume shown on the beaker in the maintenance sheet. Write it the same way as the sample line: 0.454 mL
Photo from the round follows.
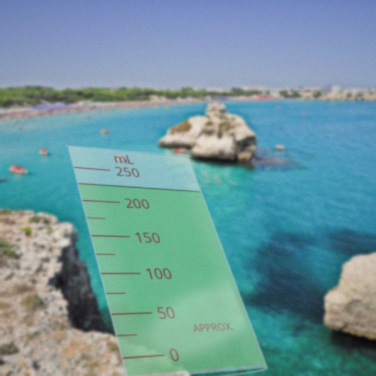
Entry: 225 mL
